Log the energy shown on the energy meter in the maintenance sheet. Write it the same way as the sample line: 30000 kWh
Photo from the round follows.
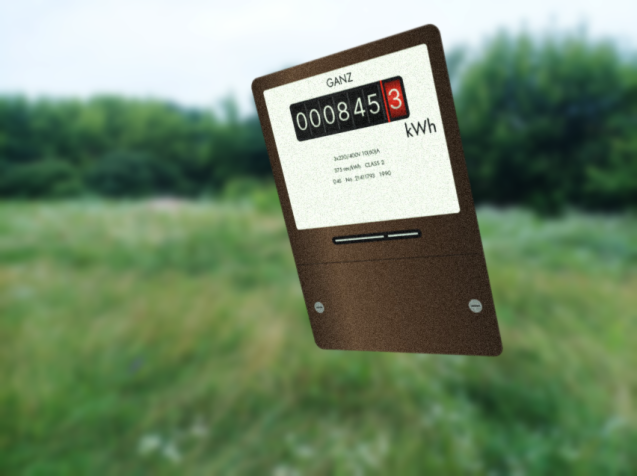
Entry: 845.3 kWh
